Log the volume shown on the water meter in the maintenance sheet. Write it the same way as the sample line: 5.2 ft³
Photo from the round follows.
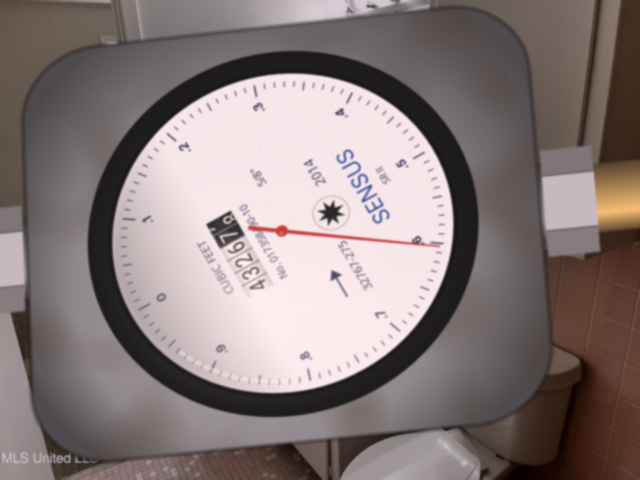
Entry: 432677.60 ft³
